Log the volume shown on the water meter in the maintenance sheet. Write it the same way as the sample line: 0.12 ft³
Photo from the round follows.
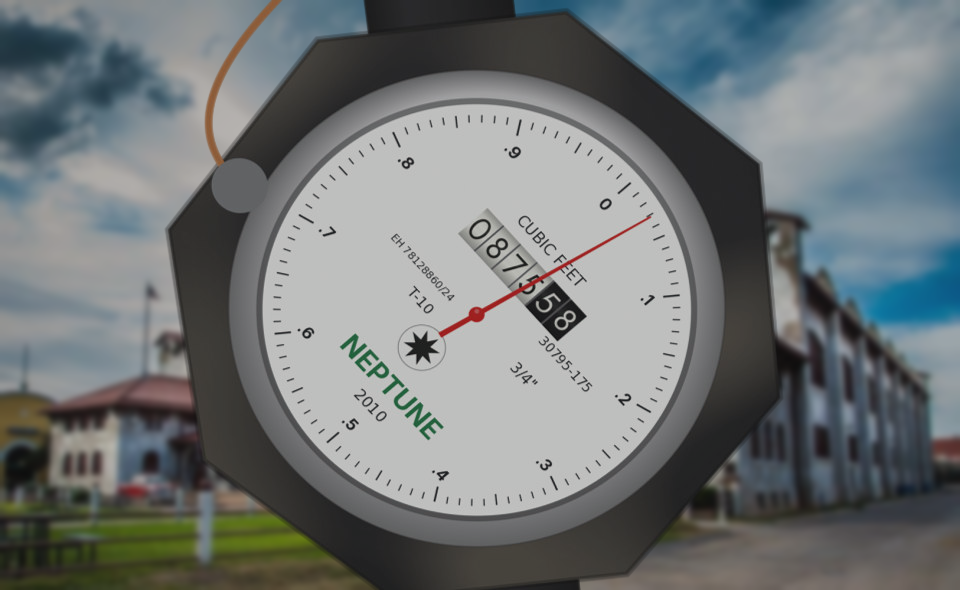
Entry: 87558.03 ft³
